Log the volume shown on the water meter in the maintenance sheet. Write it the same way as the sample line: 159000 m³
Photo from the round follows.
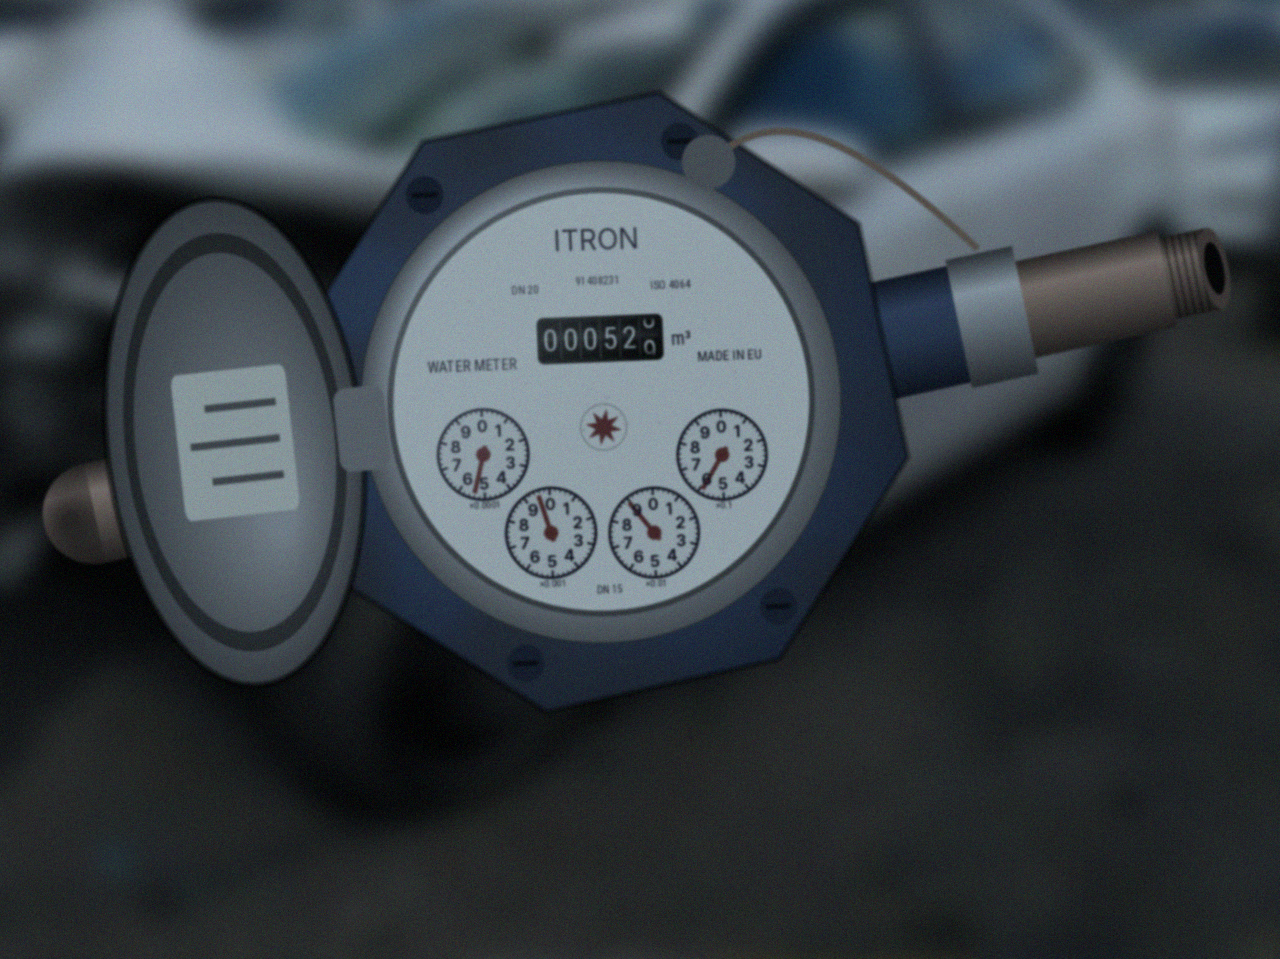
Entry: 528.5895 m³
